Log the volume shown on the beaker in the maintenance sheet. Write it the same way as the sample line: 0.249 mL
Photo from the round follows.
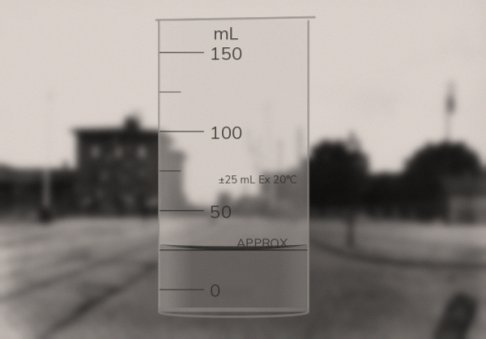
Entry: 25 mL
